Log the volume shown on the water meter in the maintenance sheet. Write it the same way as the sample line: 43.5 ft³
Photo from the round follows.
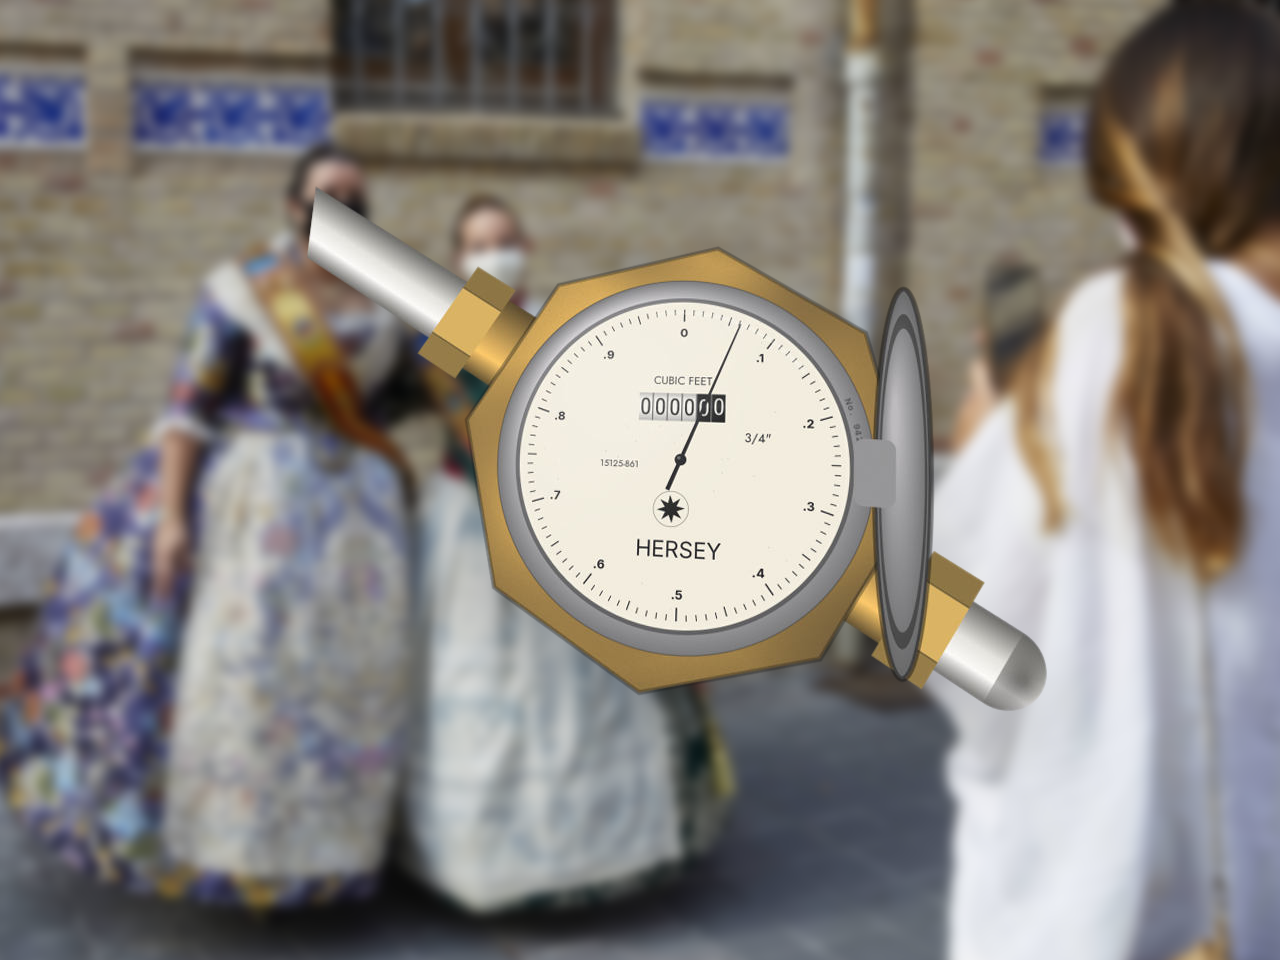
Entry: 0.06 ft³
